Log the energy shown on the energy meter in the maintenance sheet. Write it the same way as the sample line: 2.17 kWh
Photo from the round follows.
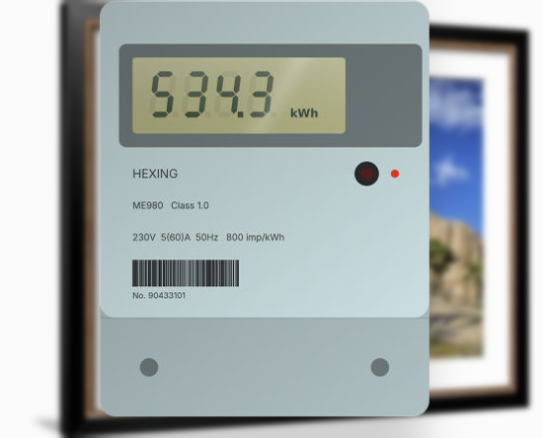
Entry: 534.3 kWh
